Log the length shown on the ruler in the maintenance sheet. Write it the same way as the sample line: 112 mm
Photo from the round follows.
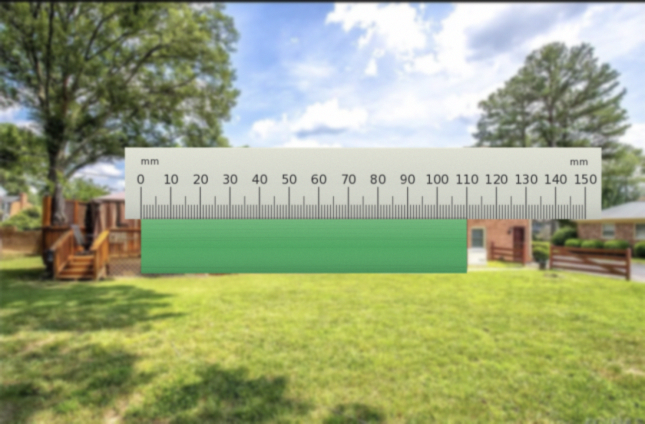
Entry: 110 mm
